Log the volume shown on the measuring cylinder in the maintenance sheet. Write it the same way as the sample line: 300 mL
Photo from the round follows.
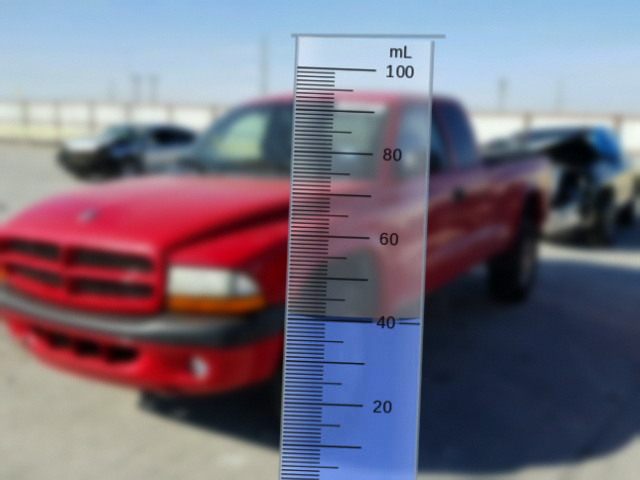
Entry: 40 mL
